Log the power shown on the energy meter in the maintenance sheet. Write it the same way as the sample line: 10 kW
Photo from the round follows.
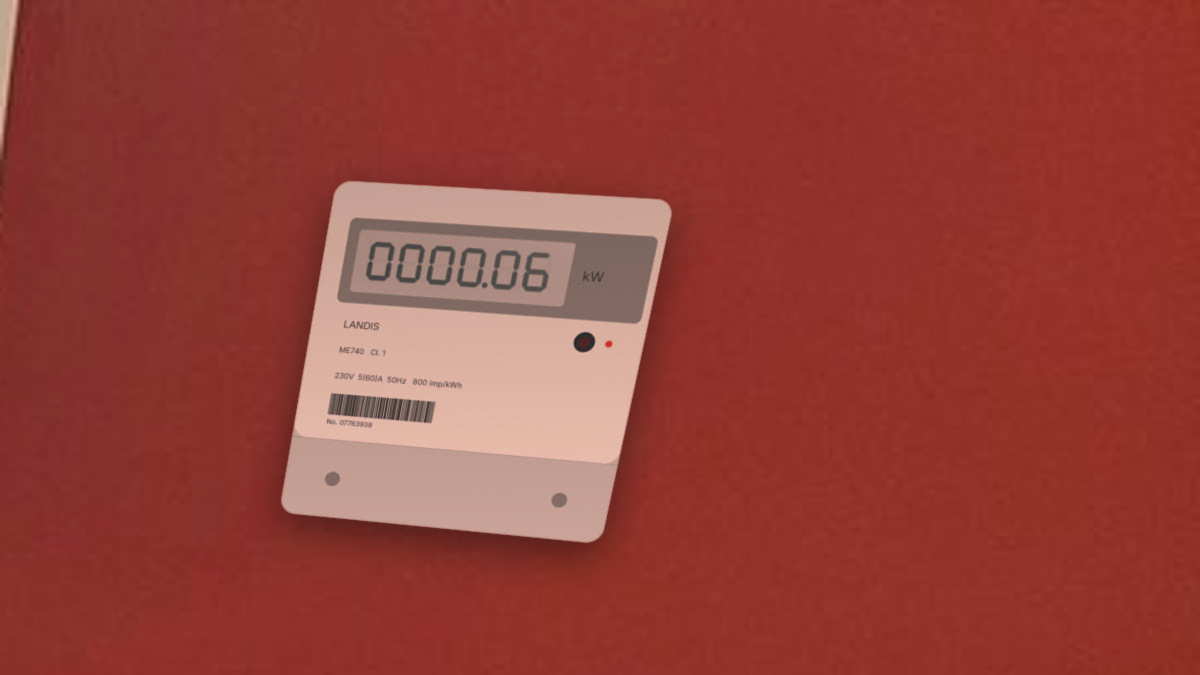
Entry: 0.06 kW
